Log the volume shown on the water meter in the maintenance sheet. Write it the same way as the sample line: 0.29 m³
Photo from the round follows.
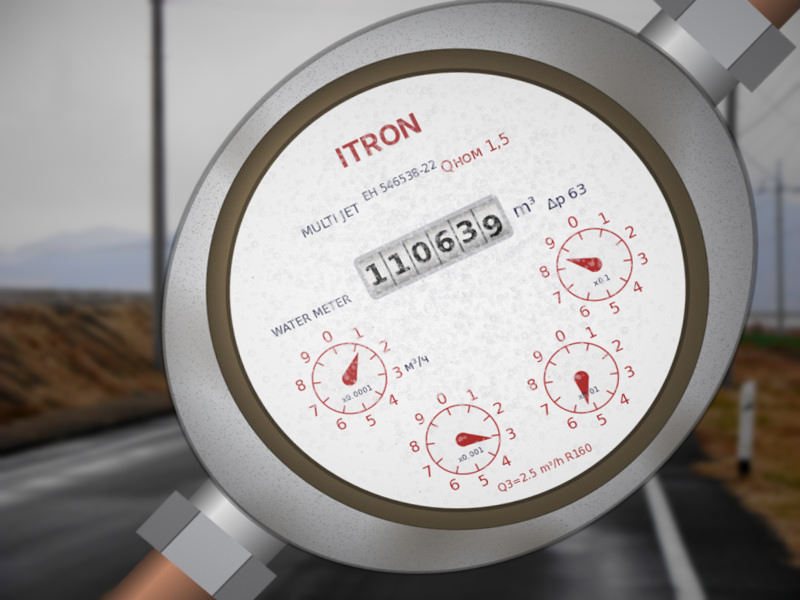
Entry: 110638.8531 m³
